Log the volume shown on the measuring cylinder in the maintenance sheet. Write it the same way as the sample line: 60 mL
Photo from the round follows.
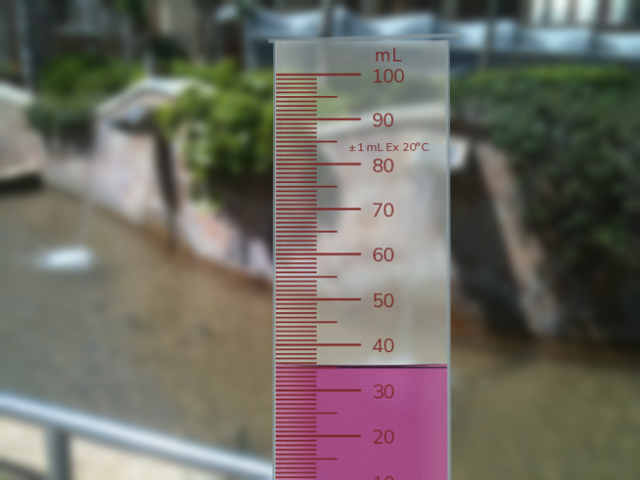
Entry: 35 mL
